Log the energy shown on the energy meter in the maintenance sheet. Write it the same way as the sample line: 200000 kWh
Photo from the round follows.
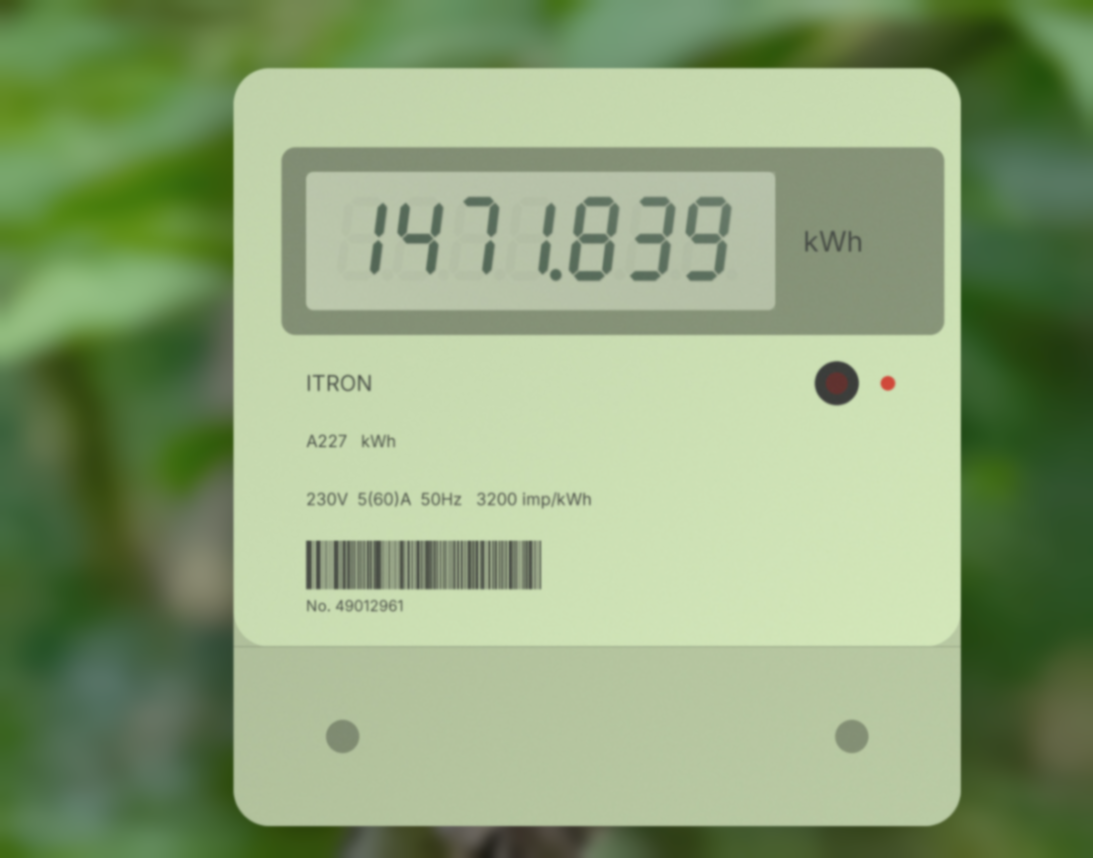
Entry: 1471.839 kWh
